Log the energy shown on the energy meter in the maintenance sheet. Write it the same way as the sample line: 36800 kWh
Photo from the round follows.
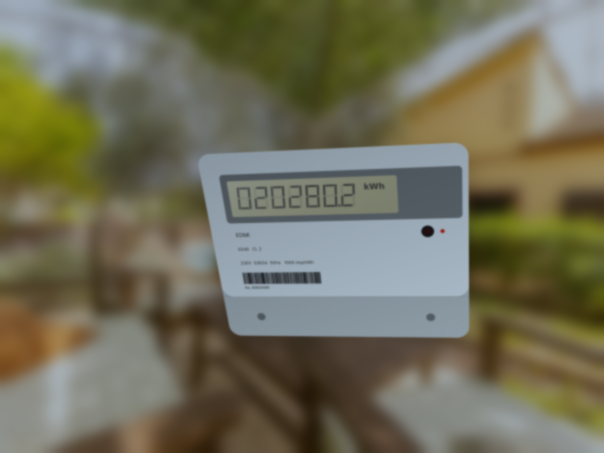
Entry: 20280.2 kWh
